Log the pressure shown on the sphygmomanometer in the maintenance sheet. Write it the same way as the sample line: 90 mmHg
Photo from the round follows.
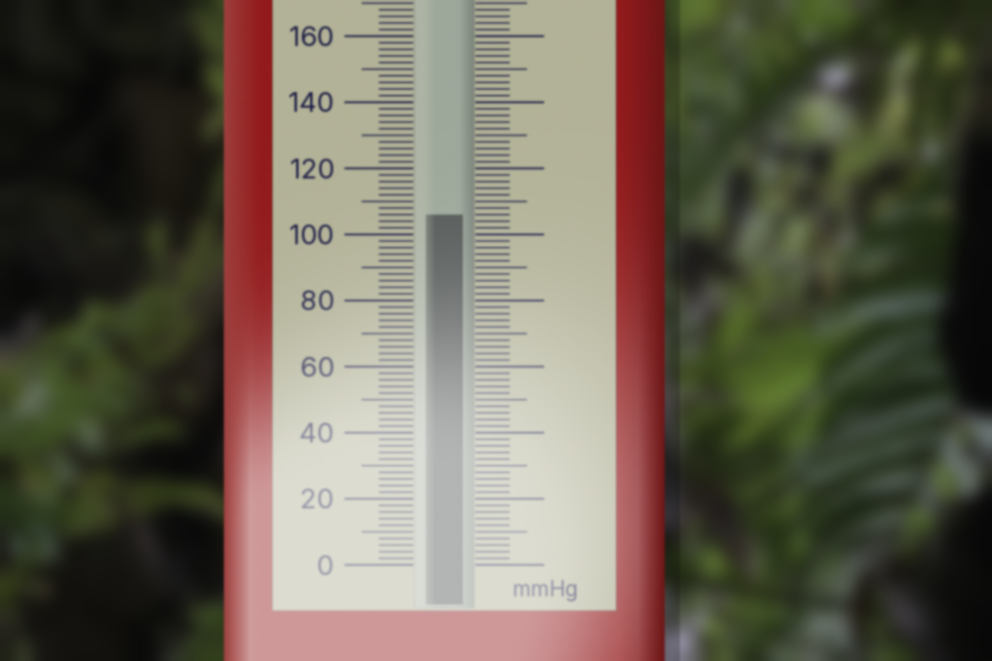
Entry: 106 mmHg
